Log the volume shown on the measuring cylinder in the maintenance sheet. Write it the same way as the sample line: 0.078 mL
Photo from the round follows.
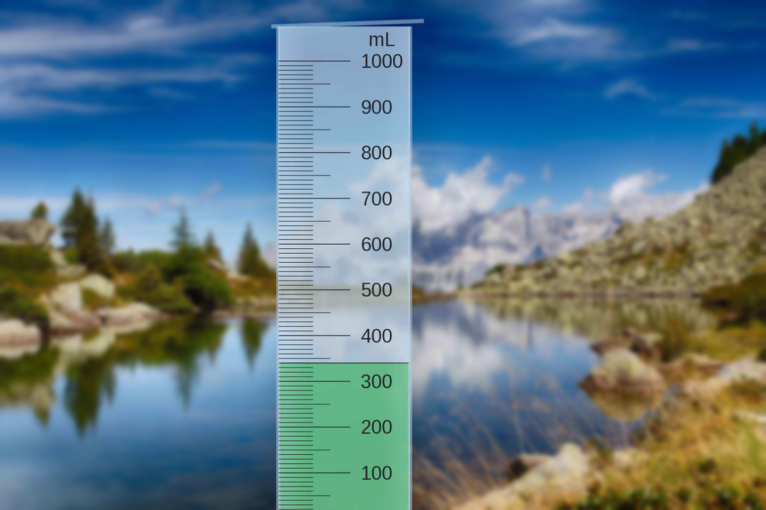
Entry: 340 mL
